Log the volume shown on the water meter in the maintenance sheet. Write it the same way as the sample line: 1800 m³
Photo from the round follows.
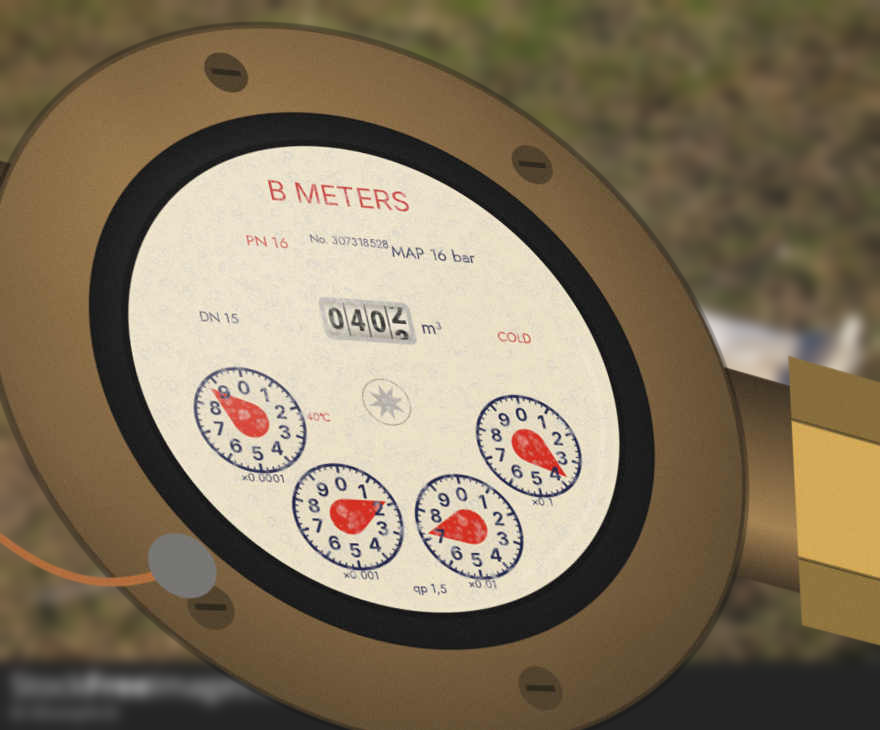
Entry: 402.3718 m³
